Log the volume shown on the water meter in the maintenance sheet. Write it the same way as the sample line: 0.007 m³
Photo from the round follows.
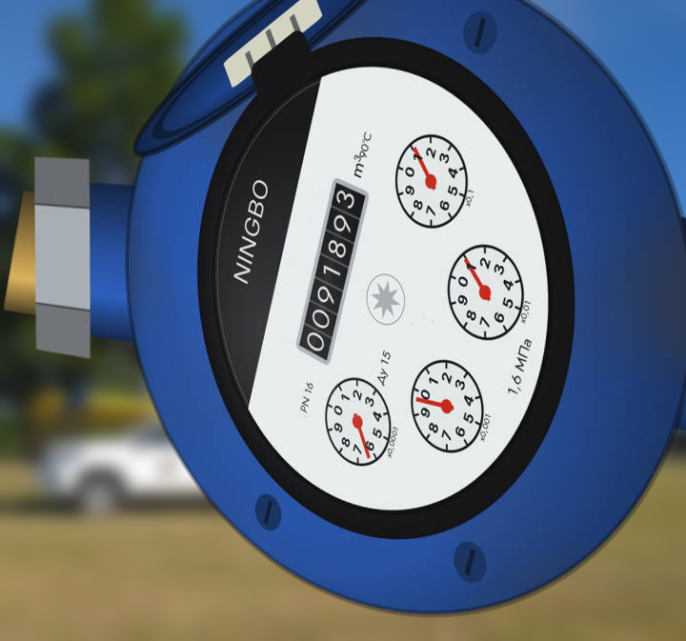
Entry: 91893.1096 m³
